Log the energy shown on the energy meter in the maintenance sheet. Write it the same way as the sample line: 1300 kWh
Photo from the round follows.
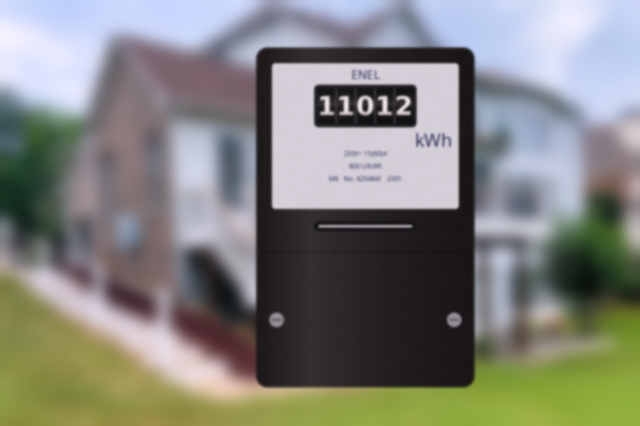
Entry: 11012 kWh
